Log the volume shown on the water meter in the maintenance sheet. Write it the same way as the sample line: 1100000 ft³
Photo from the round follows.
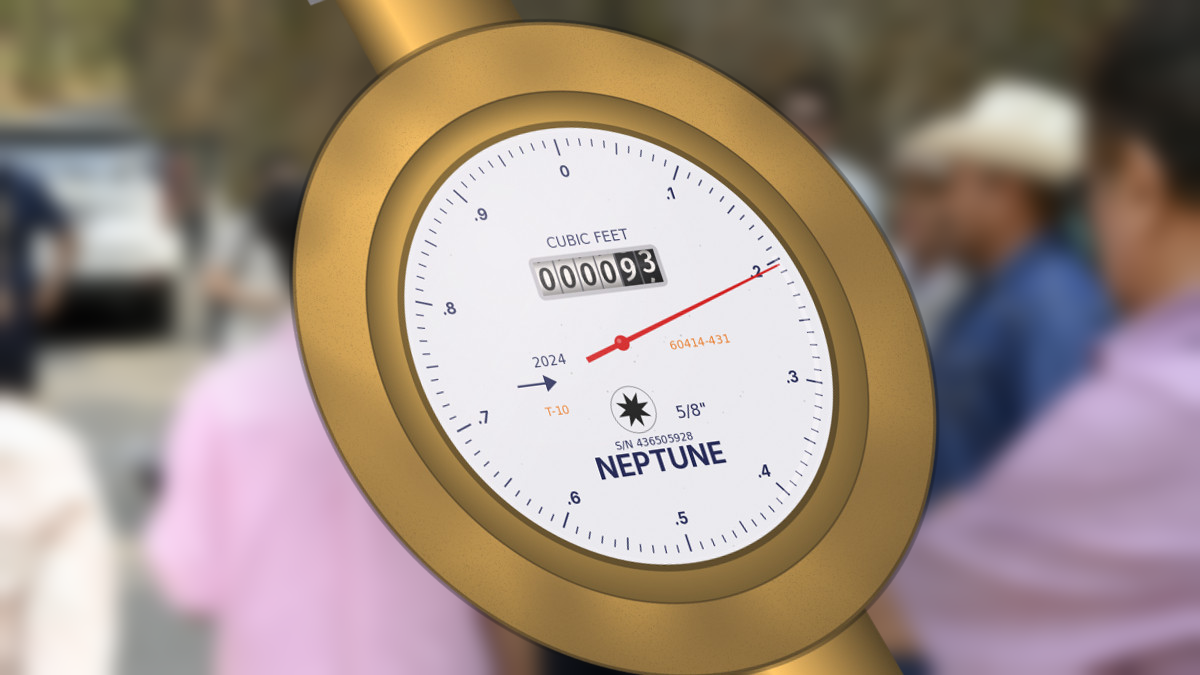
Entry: 93.20 ft³
